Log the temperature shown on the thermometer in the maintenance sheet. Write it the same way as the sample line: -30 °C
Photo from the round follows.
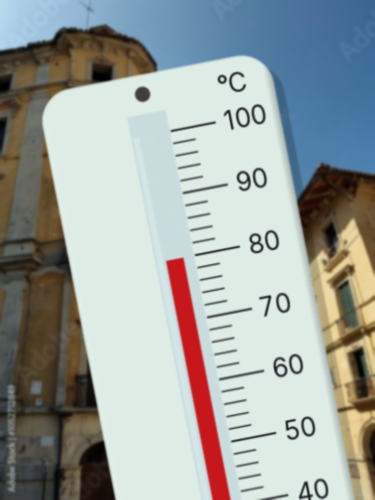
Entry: 80 °C
